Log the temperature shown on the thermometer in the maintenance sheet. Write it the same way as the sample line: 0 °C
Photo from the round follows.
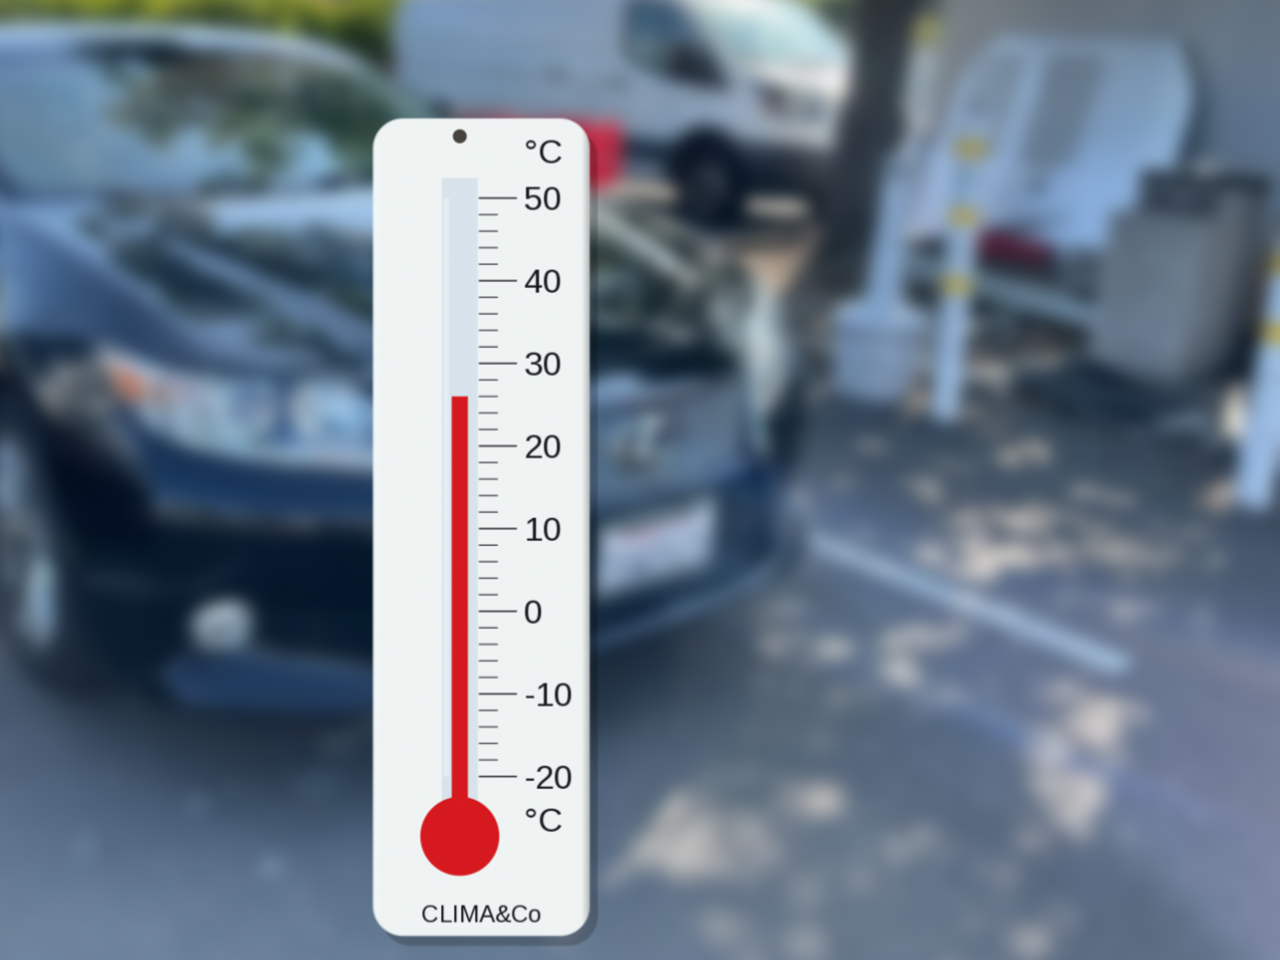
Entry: 26 °C
